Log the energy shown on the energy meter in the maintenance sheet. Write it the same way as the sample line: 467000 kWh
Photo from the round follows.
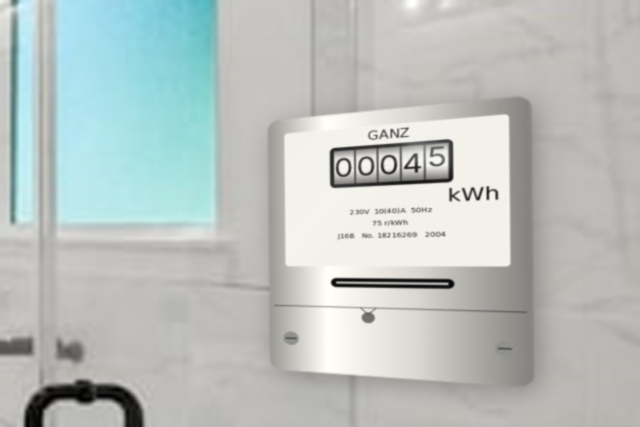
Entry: 45 kWh
